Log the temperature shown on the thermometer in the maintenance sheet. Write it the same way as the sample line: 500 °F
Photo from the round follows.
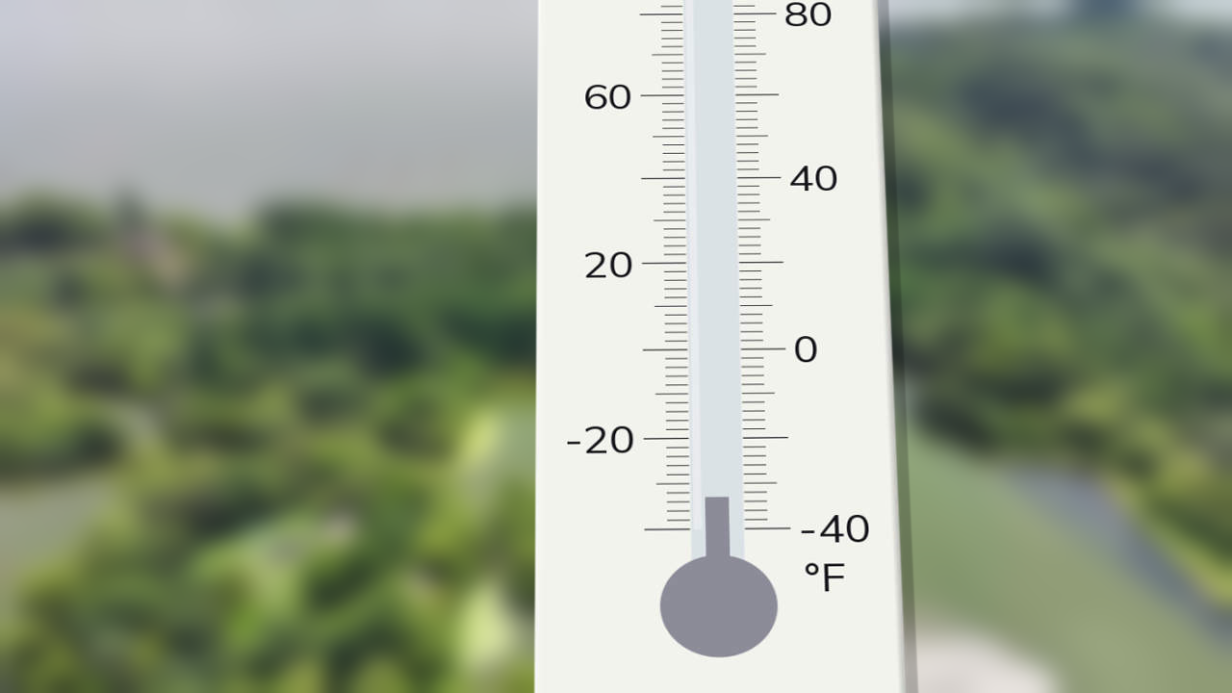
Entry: -33 °F
